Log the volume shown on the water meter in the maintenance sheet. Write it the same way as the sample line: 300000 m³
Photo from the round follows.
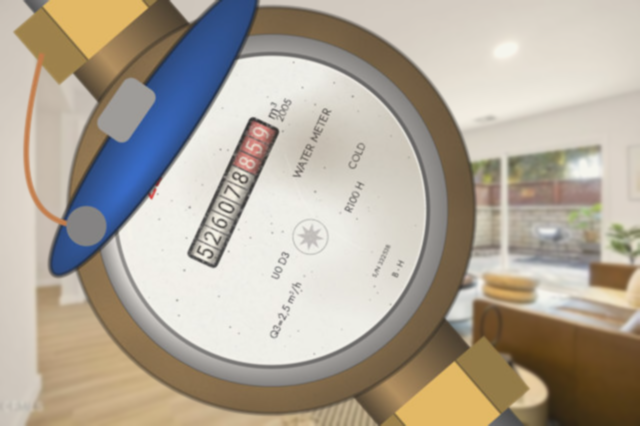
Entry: 526078.859 m³
